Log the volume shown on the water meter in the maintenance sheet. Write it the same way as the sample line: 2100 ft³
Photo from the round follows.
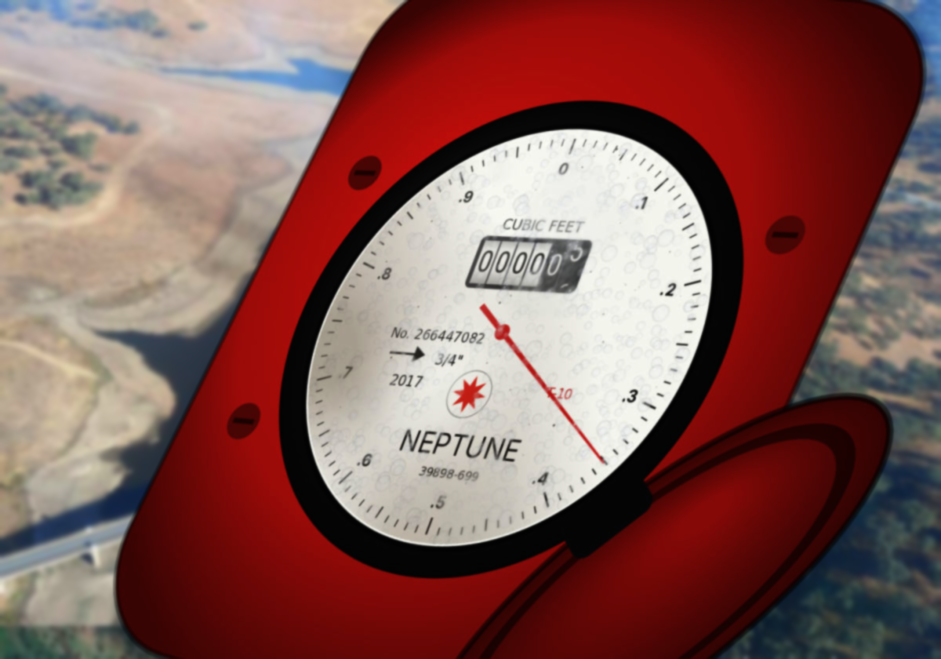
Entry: 5.35 ft³
